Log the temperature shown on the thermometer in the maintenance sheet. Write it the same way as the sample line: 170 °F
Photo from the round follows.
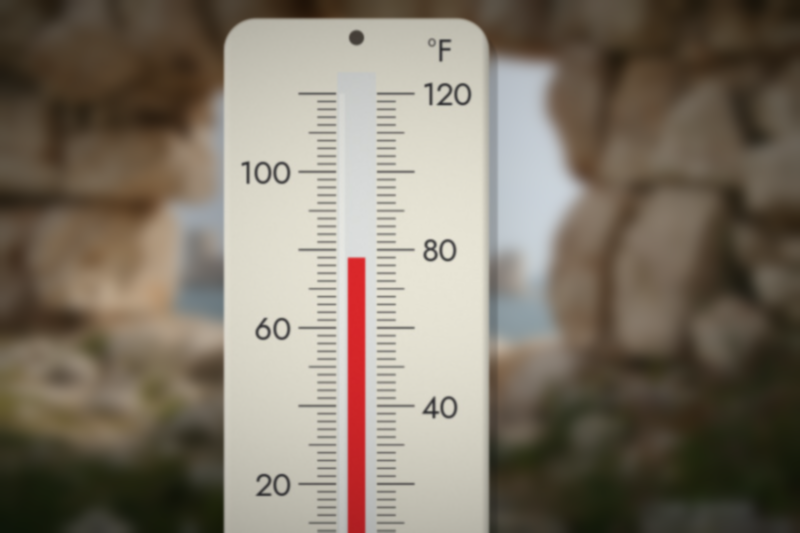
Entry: 78 °F
